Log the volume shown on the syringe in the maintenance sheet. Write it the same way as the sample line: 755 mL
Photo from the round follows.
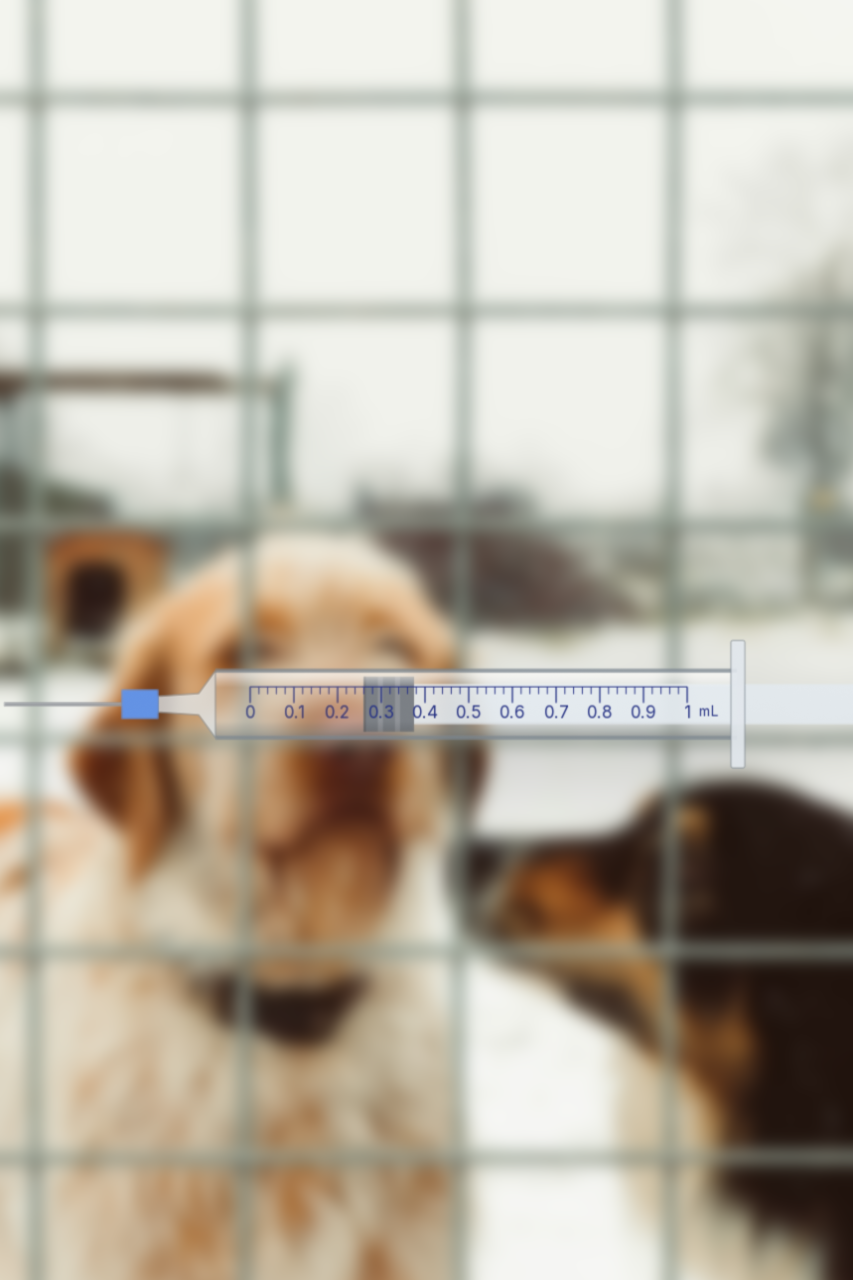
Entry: 0.26 mL
